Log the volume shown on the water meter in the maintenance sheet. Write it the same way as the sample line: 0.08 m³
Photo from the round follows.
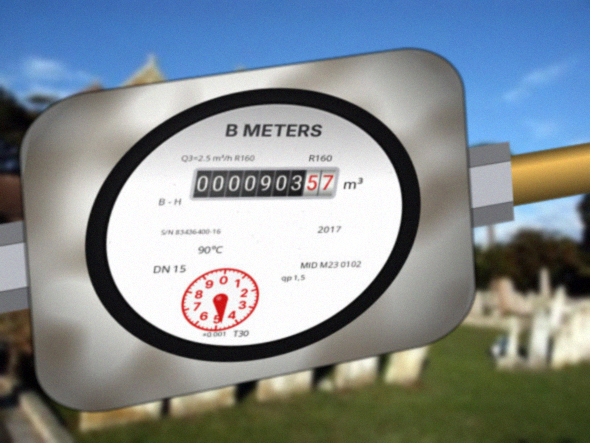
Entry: 903.574 m³
